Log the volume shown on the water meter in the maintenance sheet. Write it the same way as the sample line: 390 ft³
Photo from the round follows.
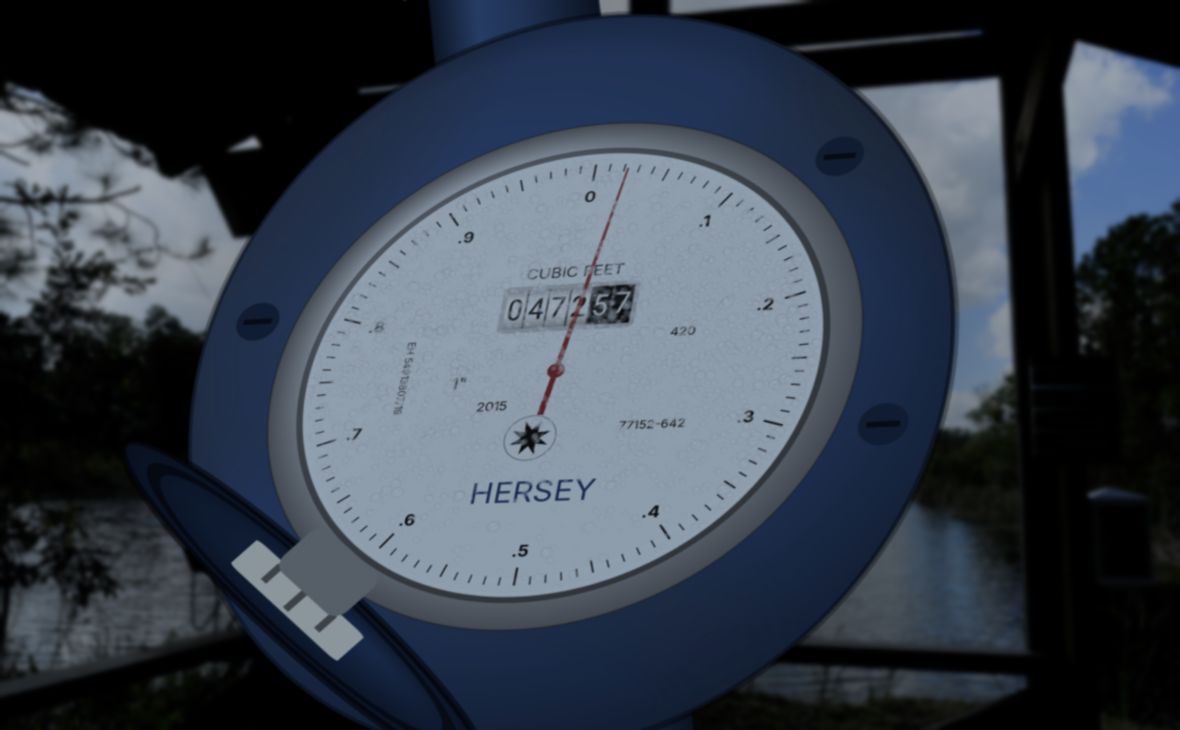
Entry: 47257.02 ft³
